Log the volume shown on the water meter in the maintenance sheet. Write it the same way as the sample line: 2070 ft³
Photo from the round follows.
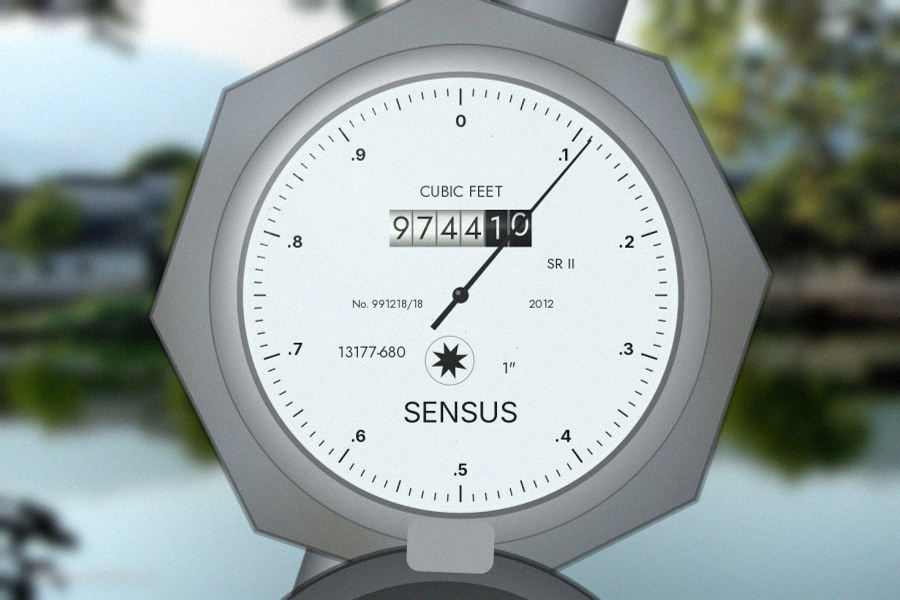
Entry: 974410.11 ft³
